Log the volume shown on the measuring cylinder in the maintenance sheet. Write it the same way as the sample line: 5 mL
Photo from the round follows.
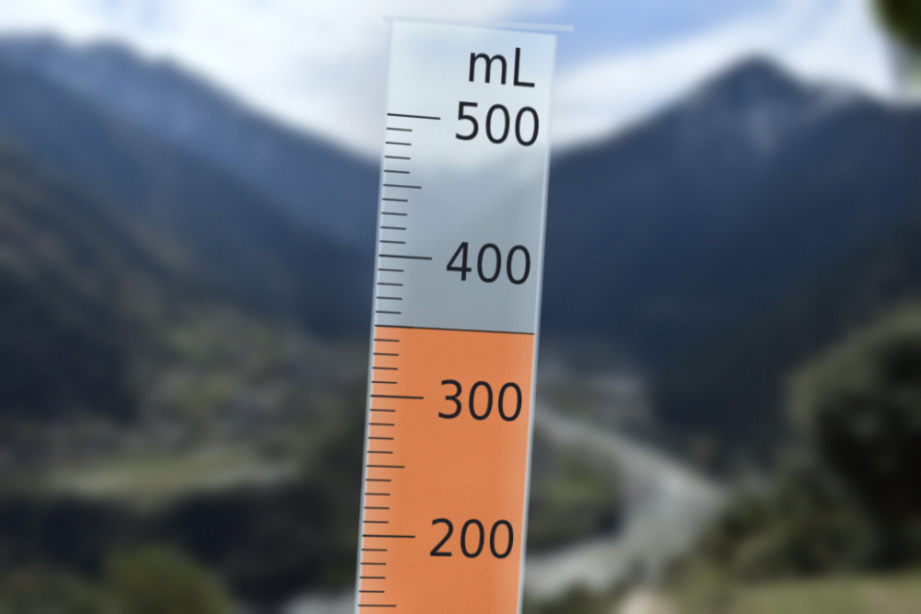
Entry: 350 mL
